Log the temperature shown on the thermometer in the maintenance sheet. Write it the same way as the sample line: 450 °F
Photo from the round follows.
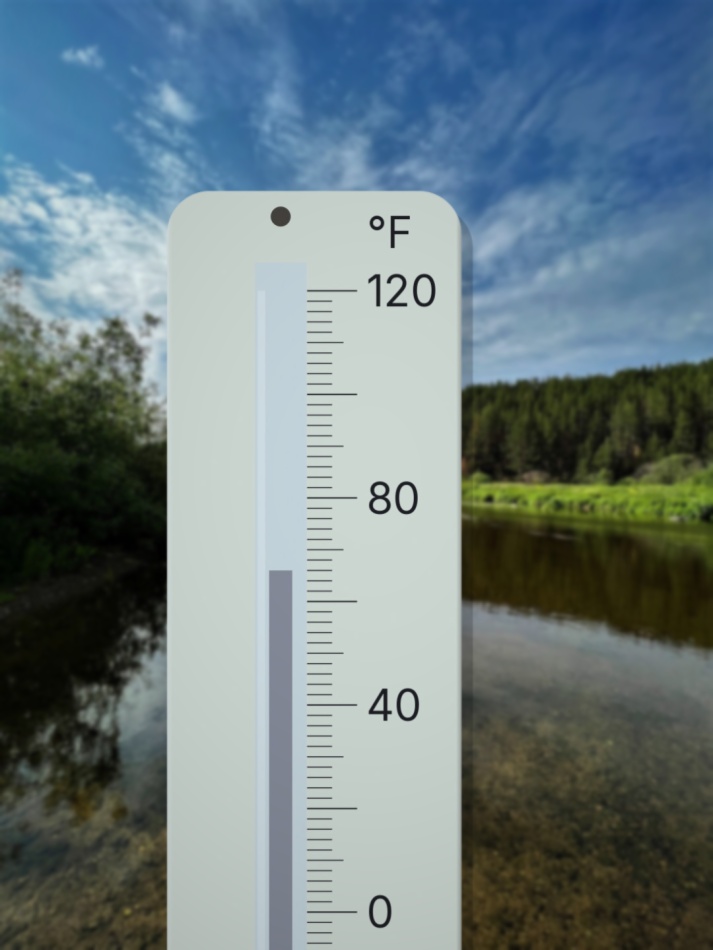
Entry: 66 °F
